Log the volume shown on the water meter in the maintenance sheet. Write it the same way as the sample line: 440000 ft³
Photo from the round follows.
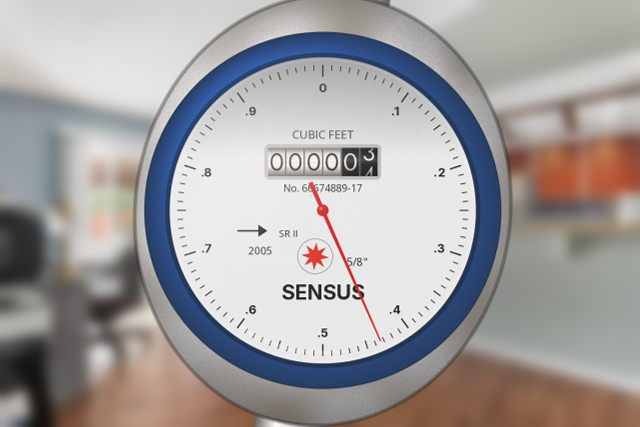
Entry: 3.43 ft³
